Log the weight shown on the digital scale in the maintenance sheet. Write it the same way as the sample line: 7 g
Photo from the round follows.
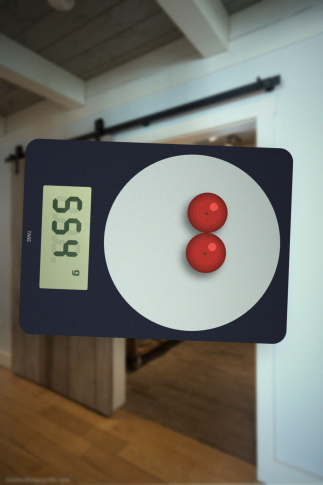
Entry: 554 g
